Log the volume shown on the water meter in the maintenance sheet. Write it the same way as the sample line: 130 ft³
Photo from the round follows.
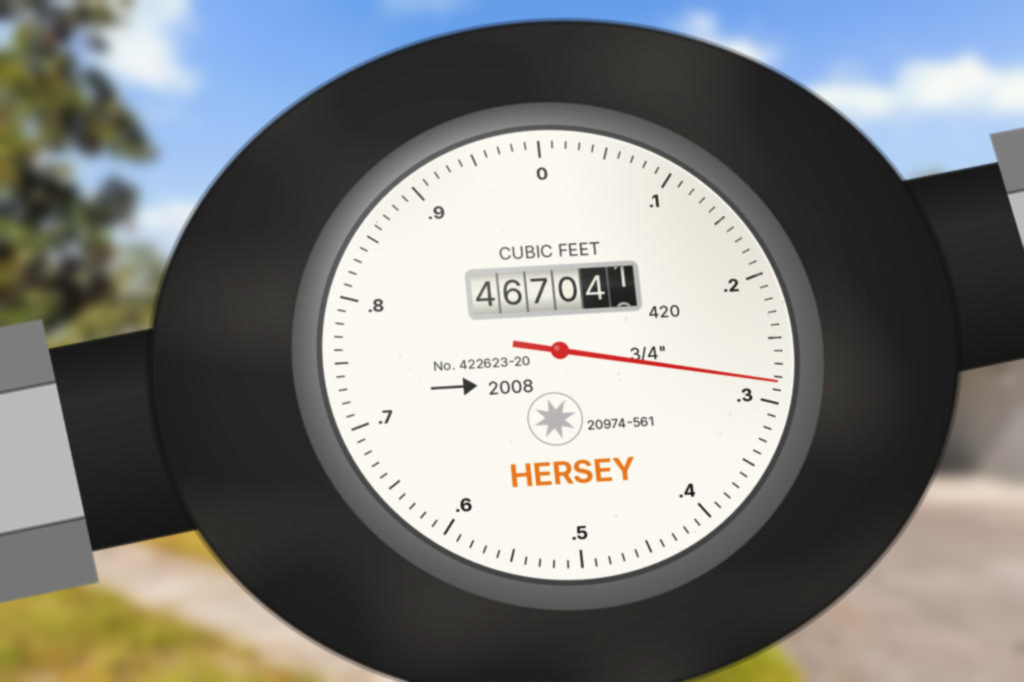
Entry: 467041.28 ft³
